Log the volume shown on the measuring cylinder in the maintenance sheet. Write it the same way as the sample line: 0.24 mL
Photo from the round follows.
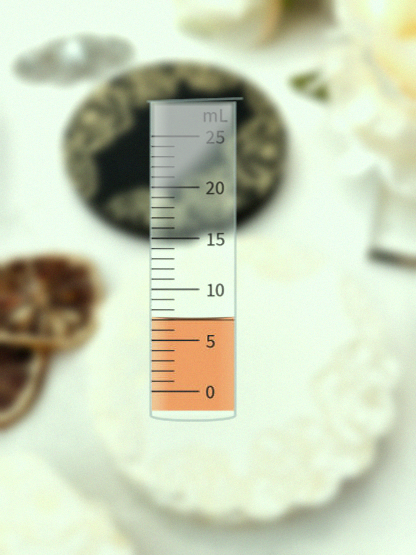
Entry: 7 mL
